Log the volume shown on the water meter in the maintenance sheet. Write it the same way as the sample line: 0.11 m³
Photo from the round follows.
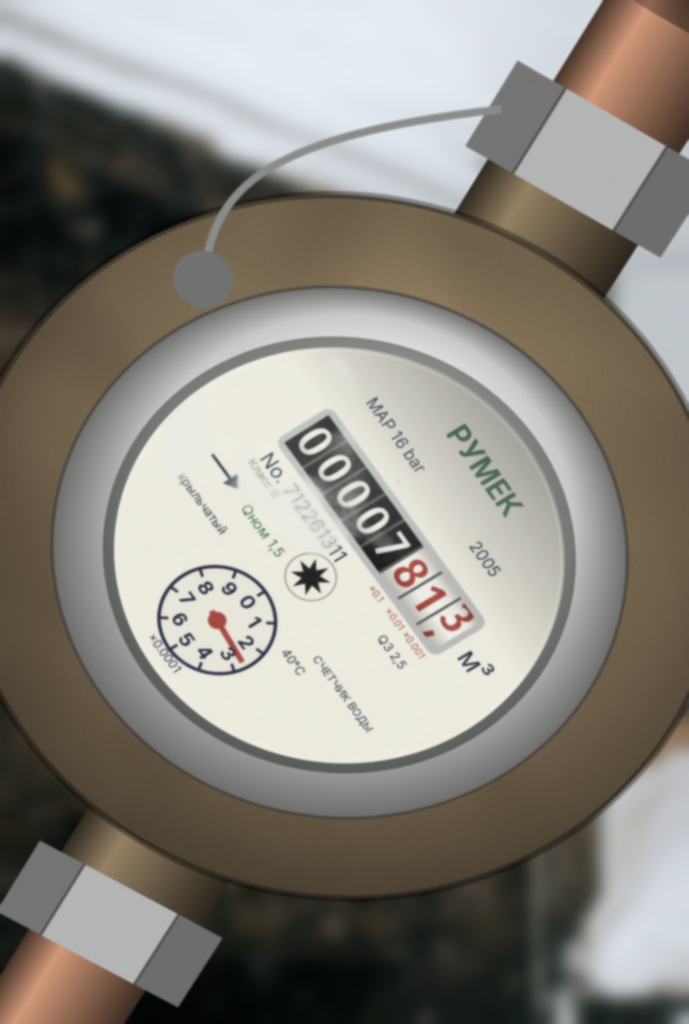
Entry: 7.8132 m³
